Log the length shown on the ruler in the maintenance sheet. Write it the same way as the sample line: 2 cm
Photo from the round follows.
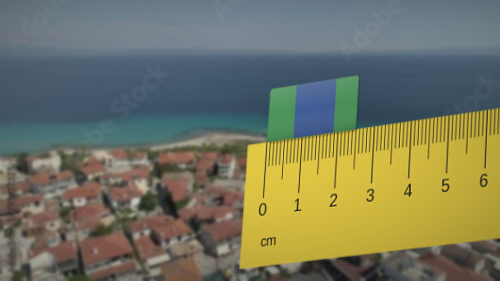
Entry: 2.5 cm
